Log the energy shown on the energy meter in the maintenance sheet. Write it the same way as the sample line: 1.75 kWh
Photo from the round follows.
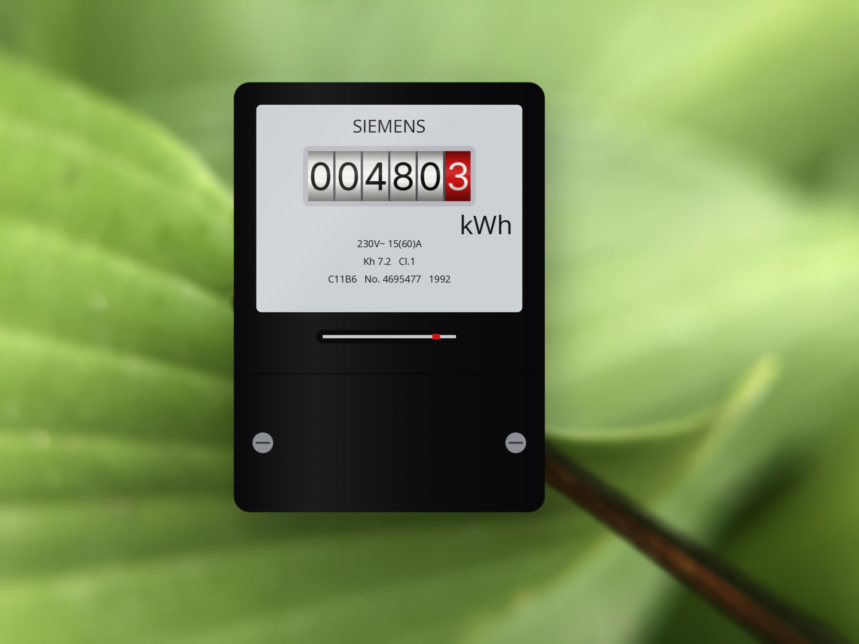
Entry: 480.3 kWh
